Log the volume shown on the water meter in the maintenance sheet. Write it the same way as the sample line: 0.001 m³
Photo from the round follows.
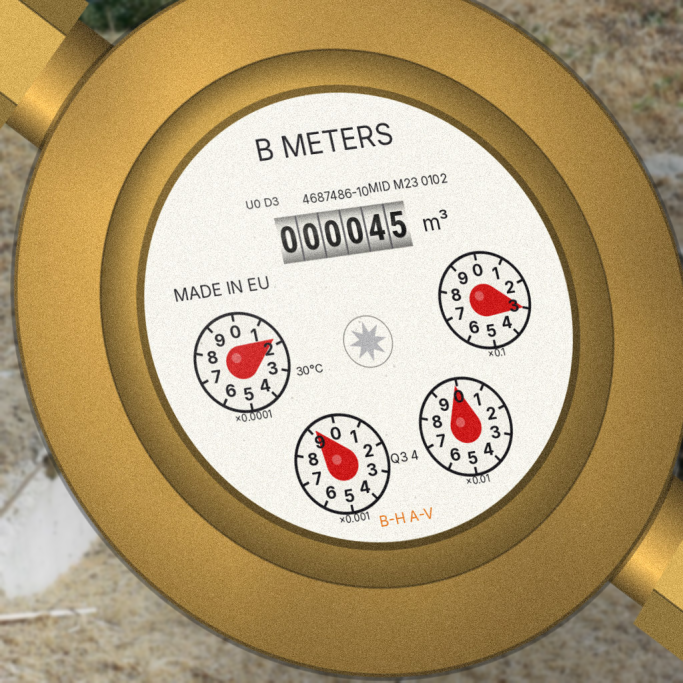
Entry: 45.2991 m³
